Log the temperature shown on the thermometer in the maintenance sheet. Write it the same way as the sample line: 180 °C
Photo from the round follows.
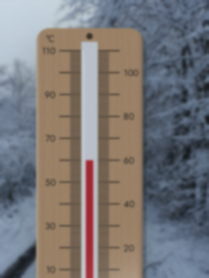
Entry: 60 °C
